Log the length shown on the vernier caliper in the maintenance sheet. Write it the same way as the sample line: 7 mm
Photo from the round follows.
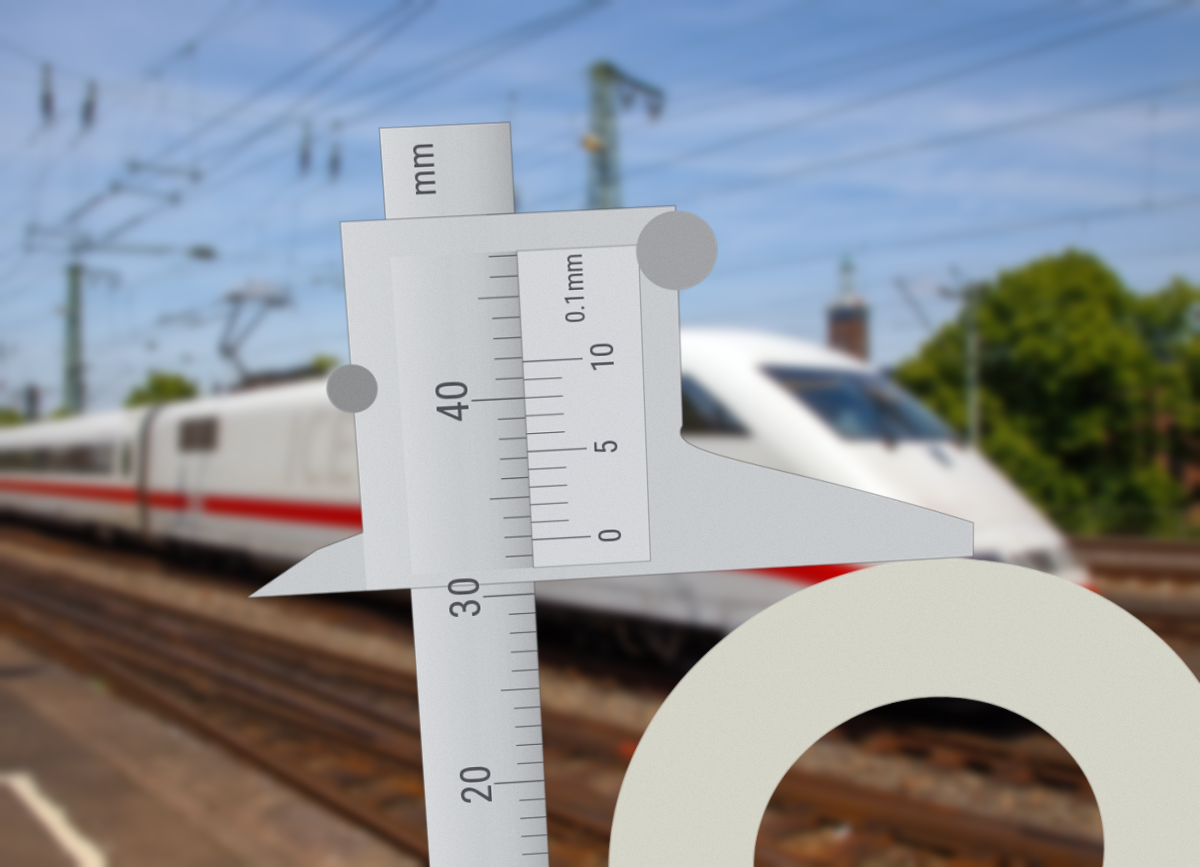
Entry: 32.8 mm
